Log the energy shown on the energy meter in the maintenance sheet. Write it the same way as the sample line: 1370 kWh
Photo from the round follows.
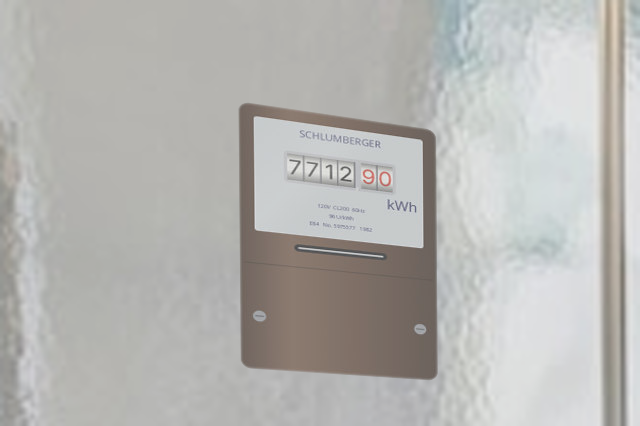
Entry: 7712.90 kWh
